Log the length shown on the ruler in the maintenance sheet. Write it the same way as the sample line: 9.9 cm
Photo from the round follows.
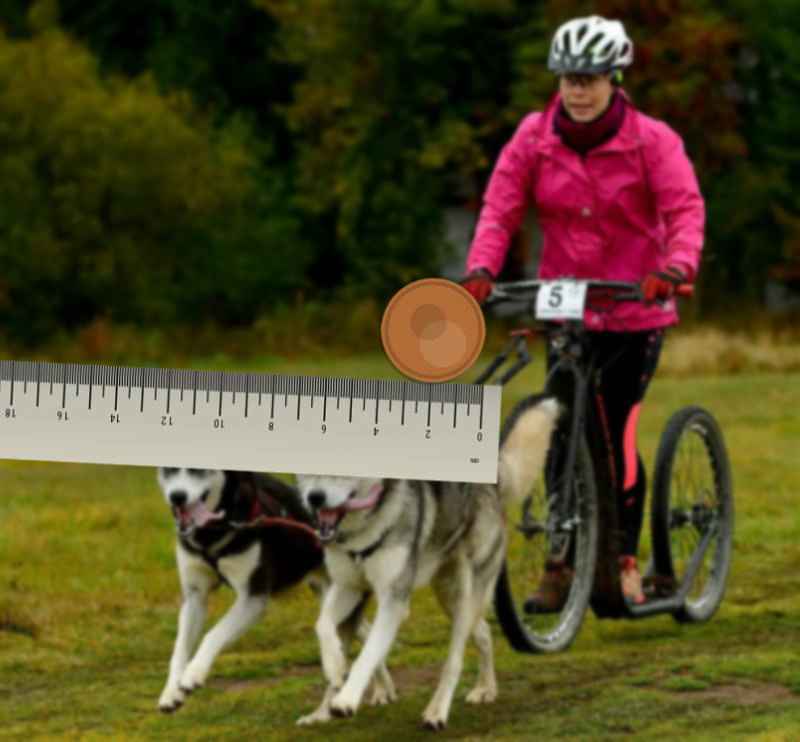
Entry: 4 cm
